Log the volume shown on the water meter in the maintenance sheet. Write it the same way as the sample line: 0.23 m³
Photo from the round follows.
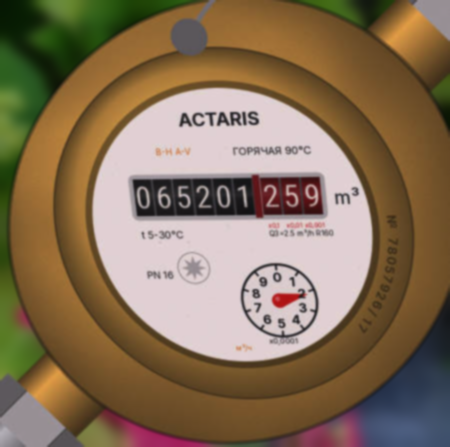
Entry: 65201.2592 m³
